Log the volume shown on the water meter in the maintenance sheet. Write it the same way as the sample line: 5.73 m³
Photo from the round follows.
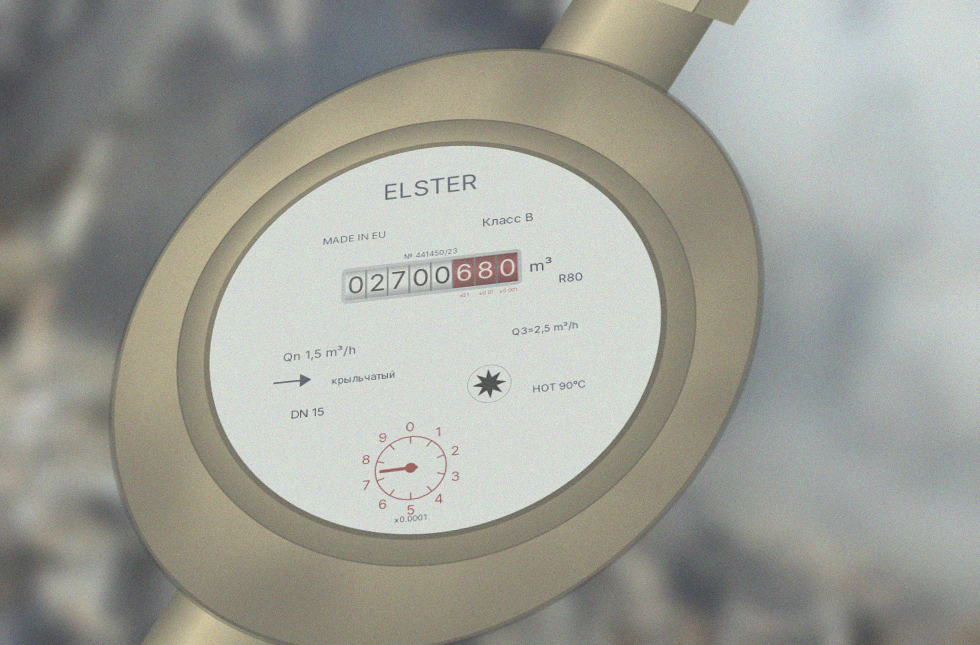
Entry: 2700.6807 m³
